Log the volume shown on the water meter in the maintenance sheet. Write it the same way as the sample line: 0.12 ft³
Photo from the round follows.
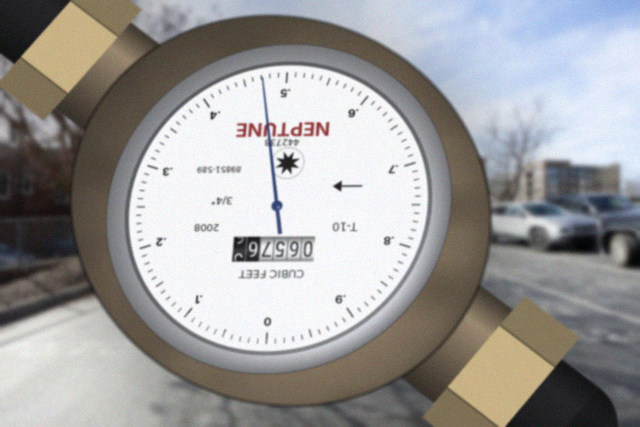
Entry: 65765.47 ft³
